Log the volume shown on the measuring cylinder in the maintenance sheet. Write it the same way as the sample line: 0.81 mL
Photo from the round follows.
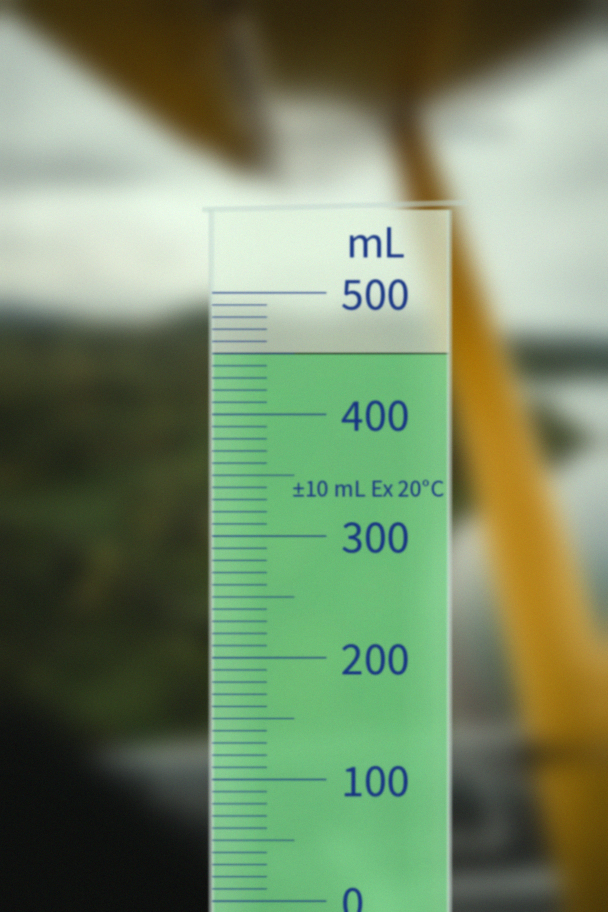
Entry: 450 mL
